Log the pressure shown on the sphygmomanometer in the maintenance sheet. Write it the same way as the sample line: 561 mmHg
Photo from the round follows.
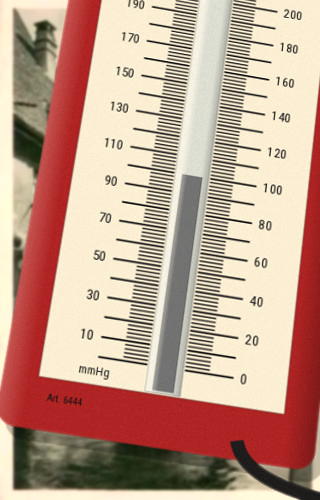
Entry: 100 mmHg
